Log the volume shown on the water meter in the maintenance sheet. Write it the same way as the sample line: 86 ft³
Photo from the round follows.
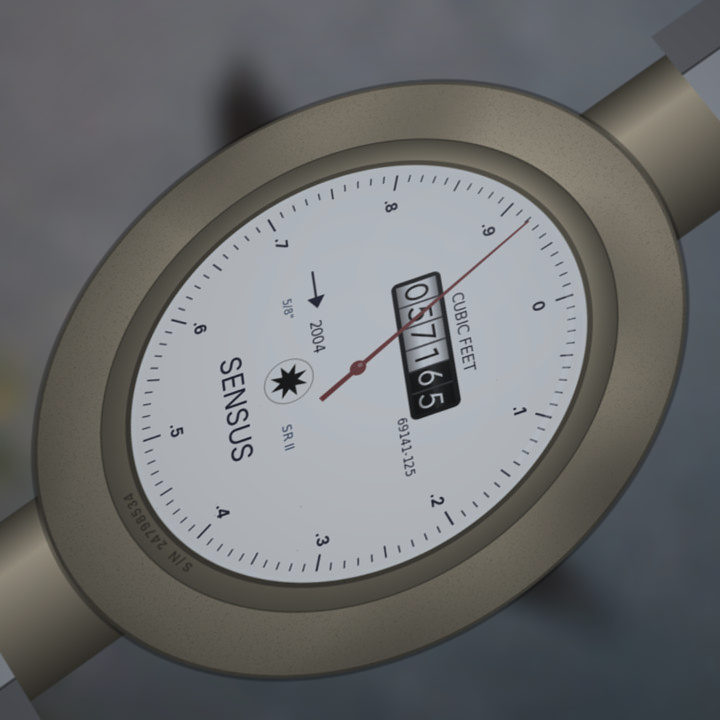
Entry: 57164.92 ft³
